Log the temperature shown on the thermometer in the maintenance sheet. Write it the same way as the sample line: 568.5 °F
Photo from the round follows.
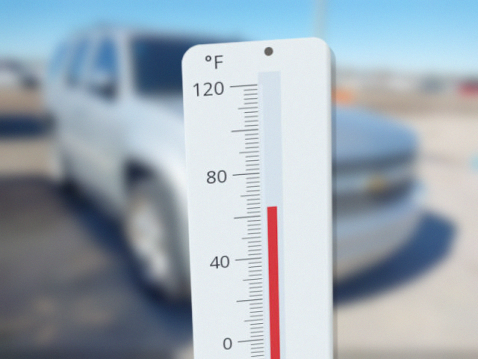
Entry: 64 °F
